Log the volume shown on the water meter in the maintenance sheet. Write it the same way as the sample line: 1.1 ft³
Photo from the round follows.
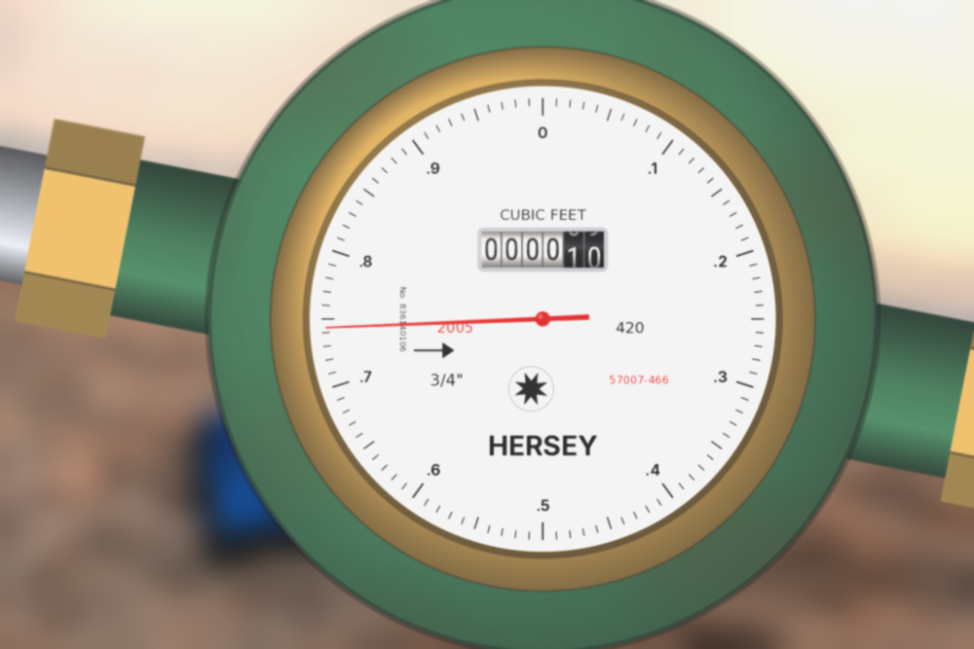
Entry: 9.74 ft³
